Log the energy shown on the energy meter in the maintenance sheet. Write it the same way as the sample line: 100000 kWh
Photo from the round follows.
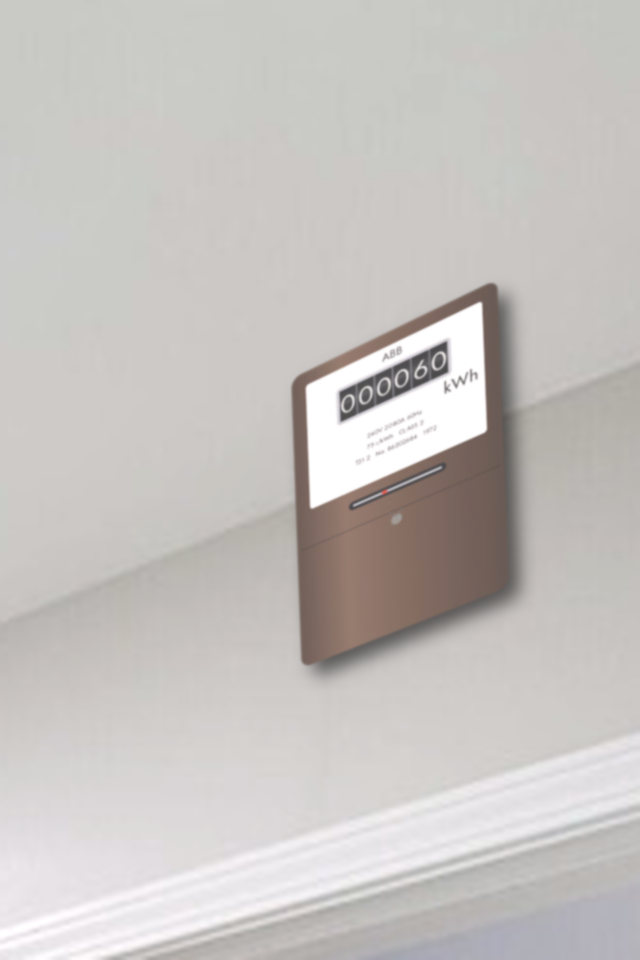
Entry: 60 kWh
